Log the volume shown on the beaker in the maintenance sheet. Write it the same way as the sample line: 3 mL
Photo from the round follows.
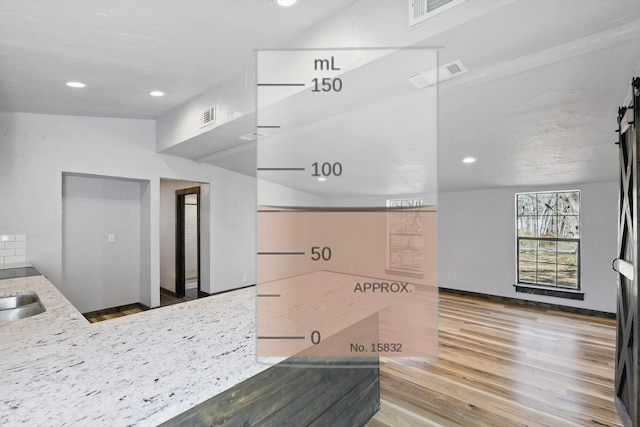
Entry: 75 mL
